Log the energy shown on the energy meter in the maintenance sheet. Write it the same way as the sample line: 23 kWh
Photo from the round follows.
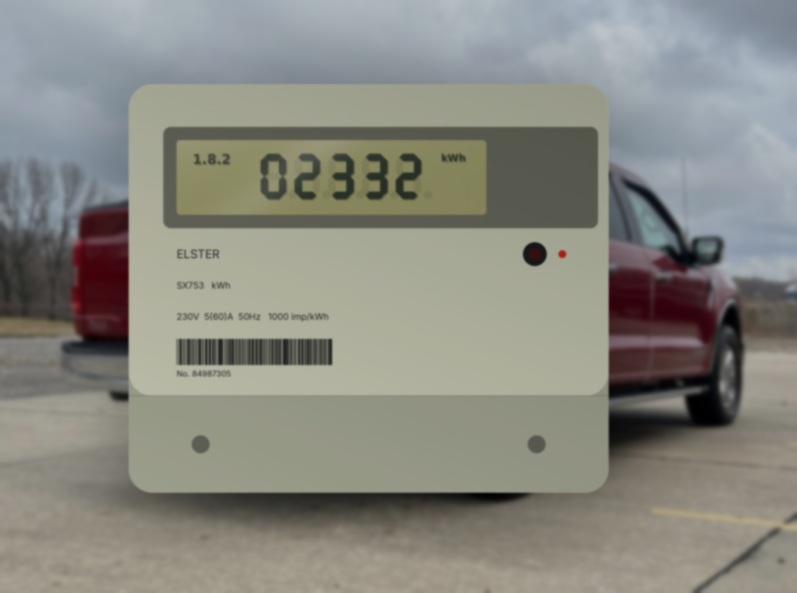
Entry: 2332 kWh
